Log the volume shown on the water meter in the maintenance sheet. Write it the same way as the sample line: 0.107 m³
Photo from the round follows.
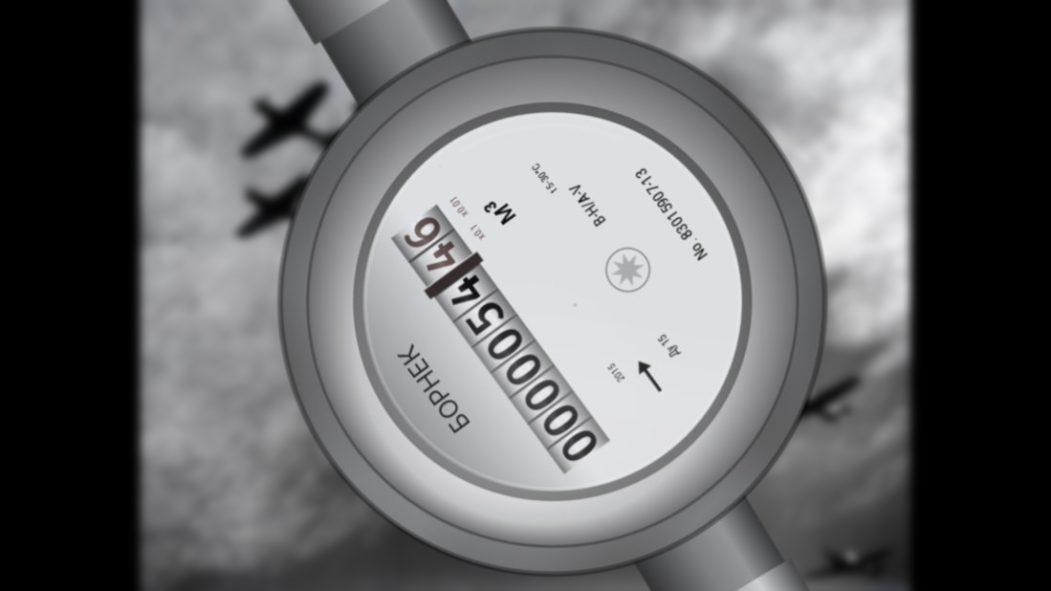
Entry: 54.46 m³
